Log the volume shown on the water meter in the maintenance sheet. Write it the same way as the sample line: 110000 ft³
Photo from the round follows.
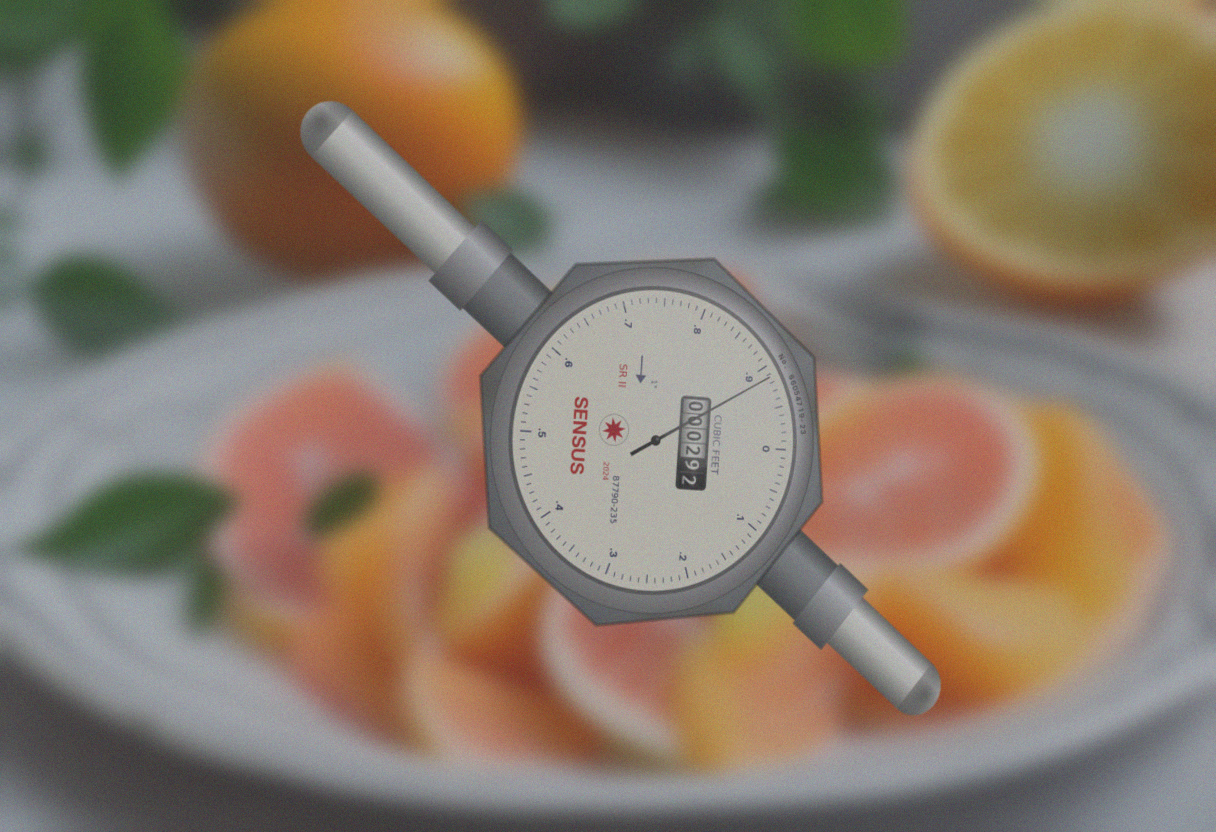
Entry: 291.91 ft³
